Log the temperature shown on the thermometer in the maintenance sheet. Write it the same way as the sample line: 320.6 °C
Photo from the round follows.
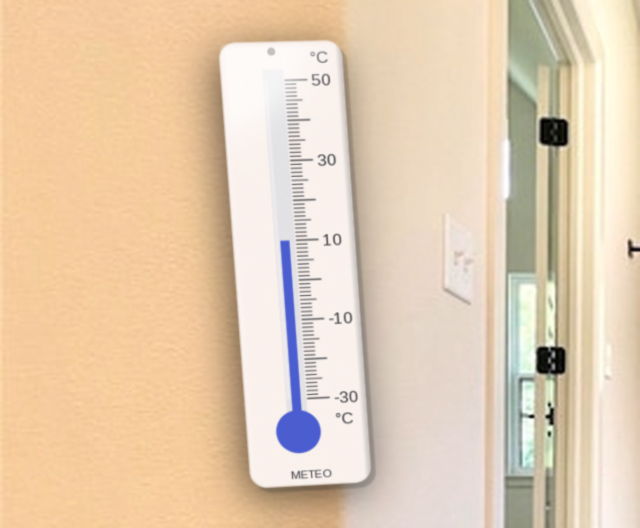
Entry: 10 °C
